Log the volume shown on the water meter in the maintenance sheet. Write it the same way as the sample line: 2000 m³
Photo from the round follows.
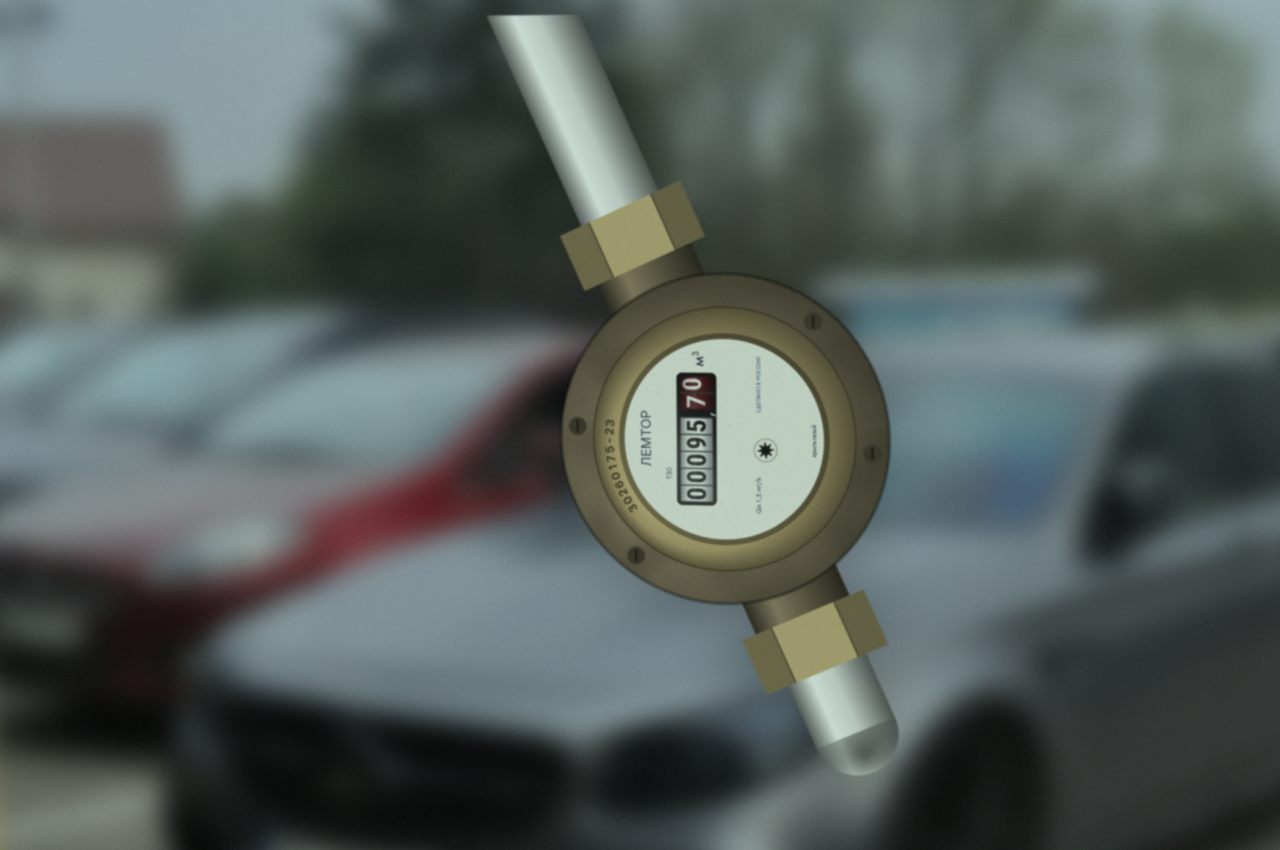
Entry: 95.70 m³
